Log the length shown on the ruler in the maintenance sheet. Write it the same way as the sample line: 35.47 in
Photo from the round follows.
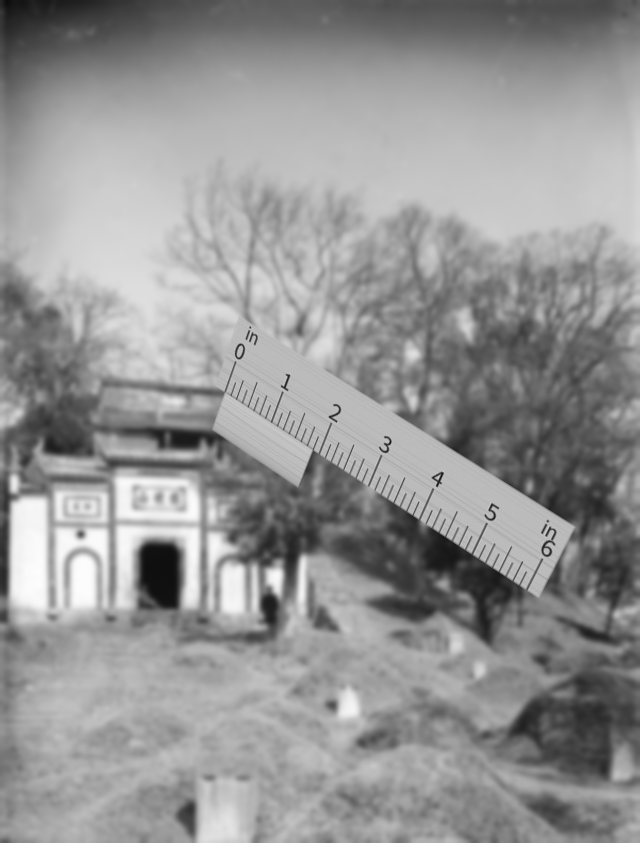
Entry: 1.875 in
